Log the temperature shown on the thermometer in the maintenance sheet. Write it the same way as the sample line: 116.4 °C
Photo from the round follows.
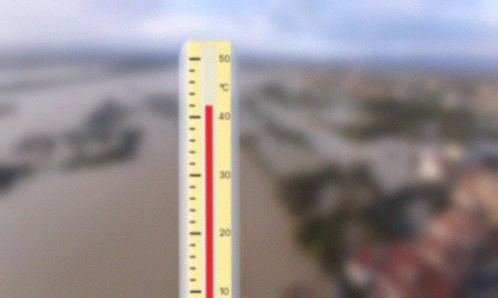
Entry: 42 °C
